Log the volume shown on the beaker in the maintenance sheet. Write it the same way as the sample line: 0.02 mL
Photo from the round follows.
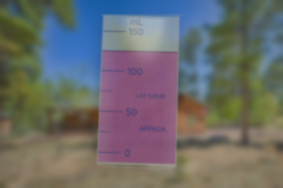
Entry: 125 mL
